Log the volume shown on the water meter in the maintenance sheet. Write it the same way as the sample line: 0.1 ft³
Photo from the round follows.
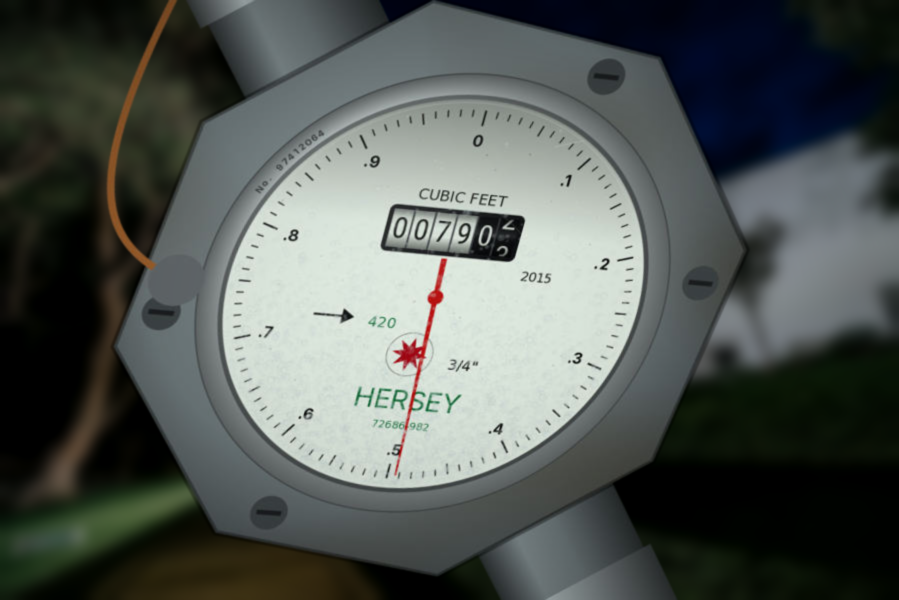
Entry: 7902.49 ft³
